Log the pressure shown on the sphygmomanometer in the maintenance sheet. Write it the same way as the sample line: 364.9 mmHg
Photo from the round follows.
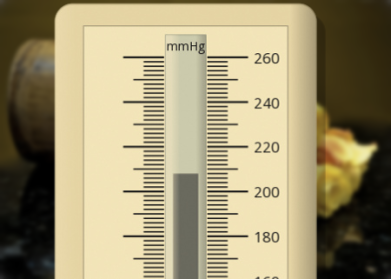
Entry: 208 mmHg
